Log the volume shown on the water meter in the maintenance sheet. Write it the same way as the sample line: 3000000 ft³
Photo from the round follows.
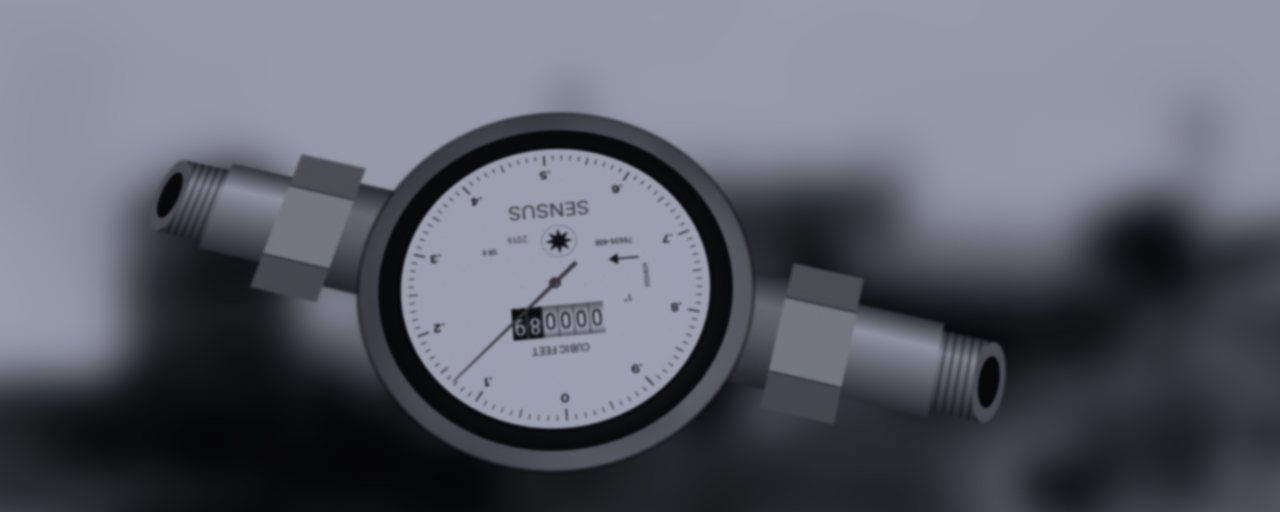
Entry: 89.13 ft³
